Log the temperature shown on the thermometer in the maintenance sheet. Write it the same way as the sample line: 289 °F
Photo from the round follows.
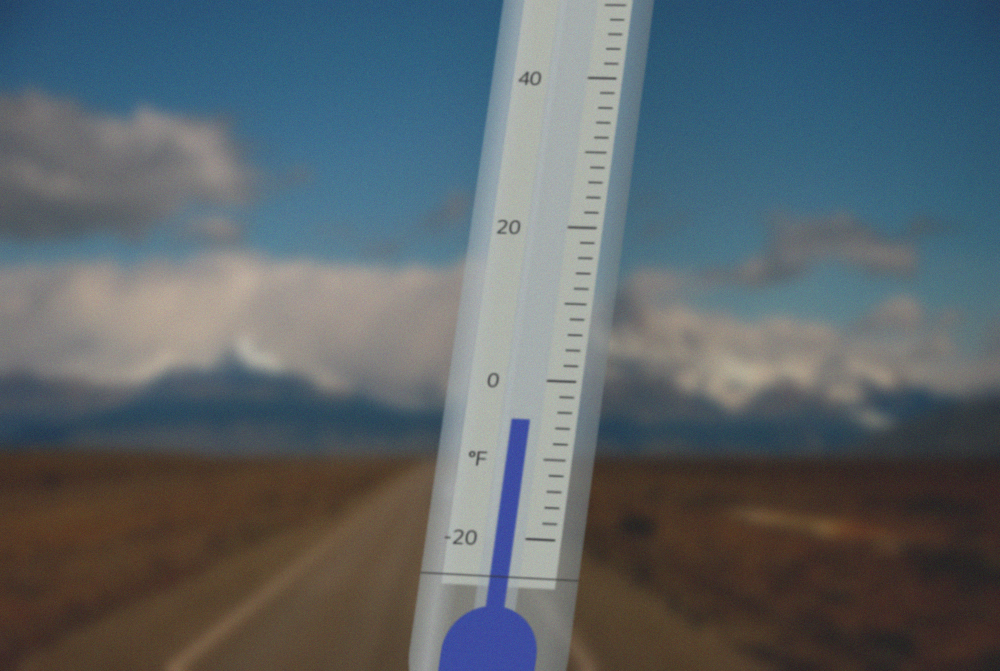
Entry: -5 °F
